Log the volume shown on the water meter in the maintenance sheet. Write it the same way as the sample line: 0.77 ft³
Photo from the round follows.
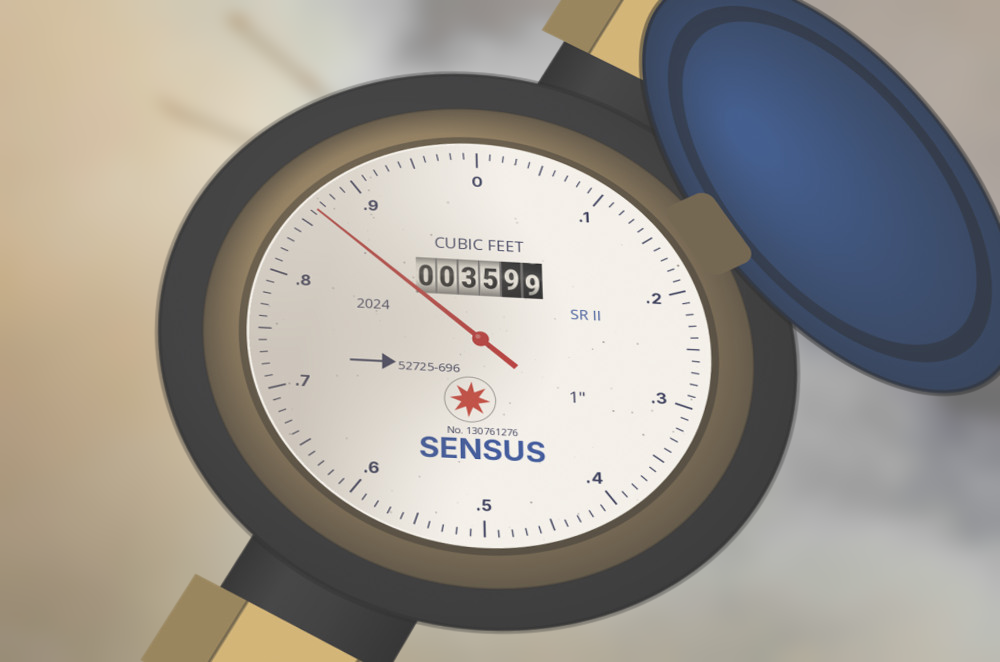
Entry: 3598.86 ft³
